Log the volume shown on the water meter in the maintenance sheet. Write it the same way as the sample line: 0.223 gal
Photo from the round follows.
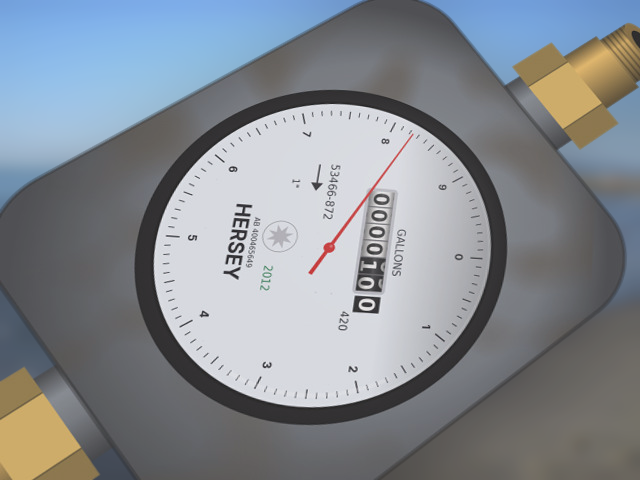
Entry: 98.2 gal
